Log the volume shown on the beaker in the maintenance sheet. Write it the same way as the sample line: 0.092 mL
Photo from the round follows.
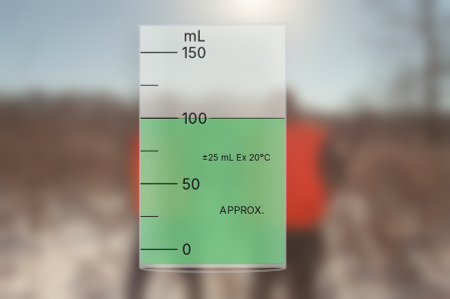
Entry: 100 mL
